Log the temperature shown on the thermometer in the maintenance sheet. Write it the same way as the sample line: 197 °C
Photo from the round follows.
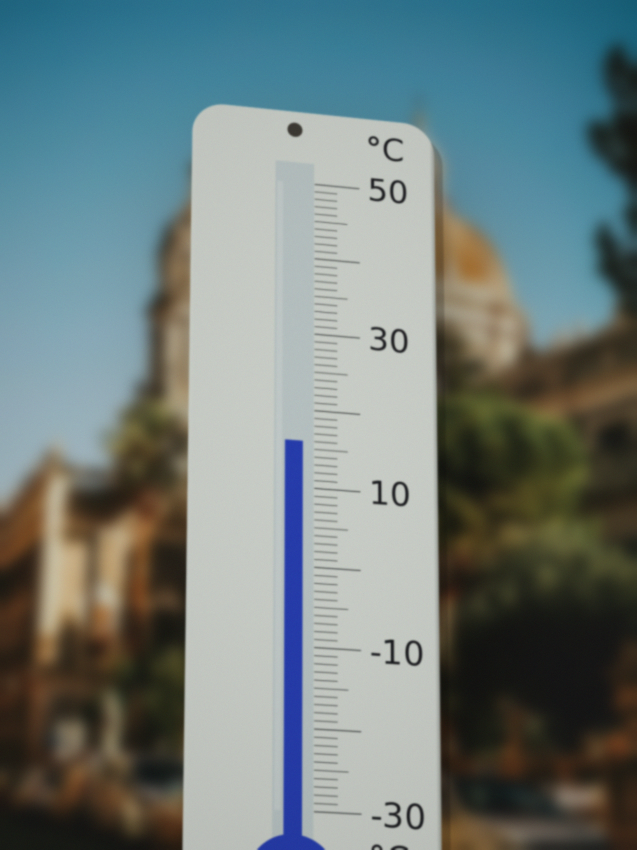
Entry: 16 °C
